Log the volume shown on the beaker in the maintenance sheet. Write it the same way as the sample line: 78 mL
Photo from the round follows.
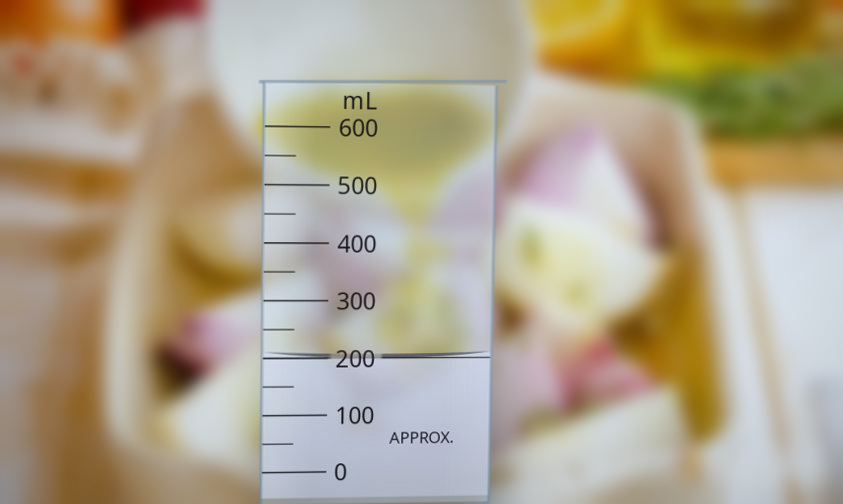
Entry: 200 mL
